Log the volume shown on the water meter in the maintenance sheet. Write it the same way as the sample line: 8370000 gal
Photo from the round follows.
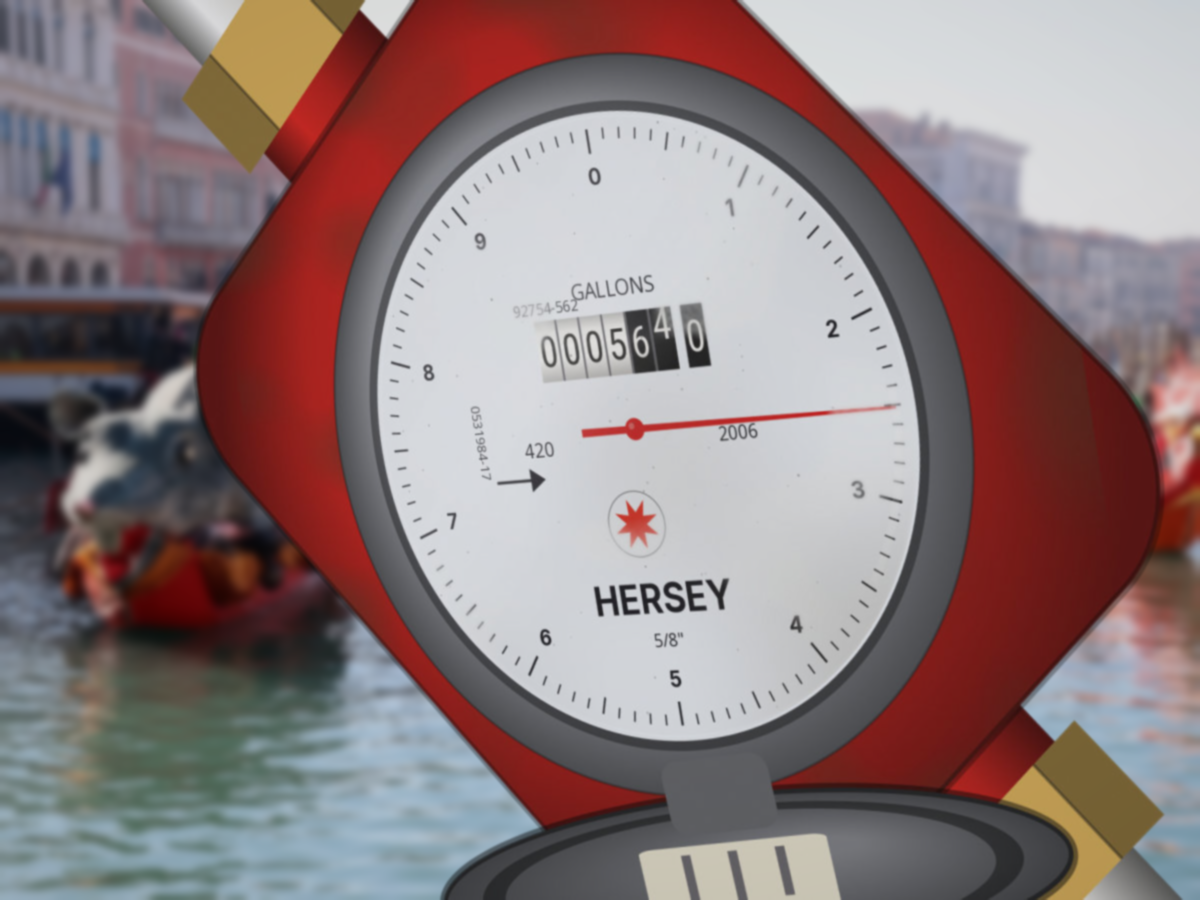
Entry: 5642.5 gal
